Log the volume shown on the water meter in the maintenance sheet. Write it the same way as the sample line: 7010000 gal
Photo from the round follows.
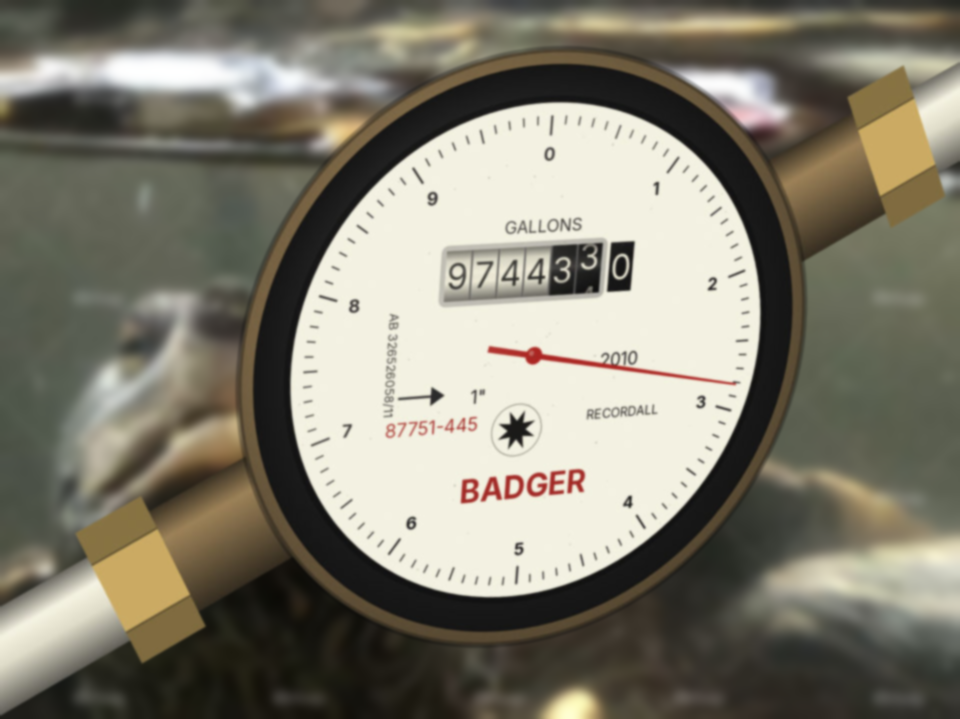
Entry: 9744332.8 gal
